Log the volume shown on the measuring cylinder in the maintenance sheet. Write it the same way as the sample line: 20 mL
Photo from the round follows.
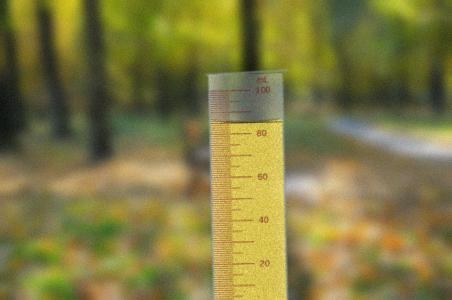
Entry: 85 mL
